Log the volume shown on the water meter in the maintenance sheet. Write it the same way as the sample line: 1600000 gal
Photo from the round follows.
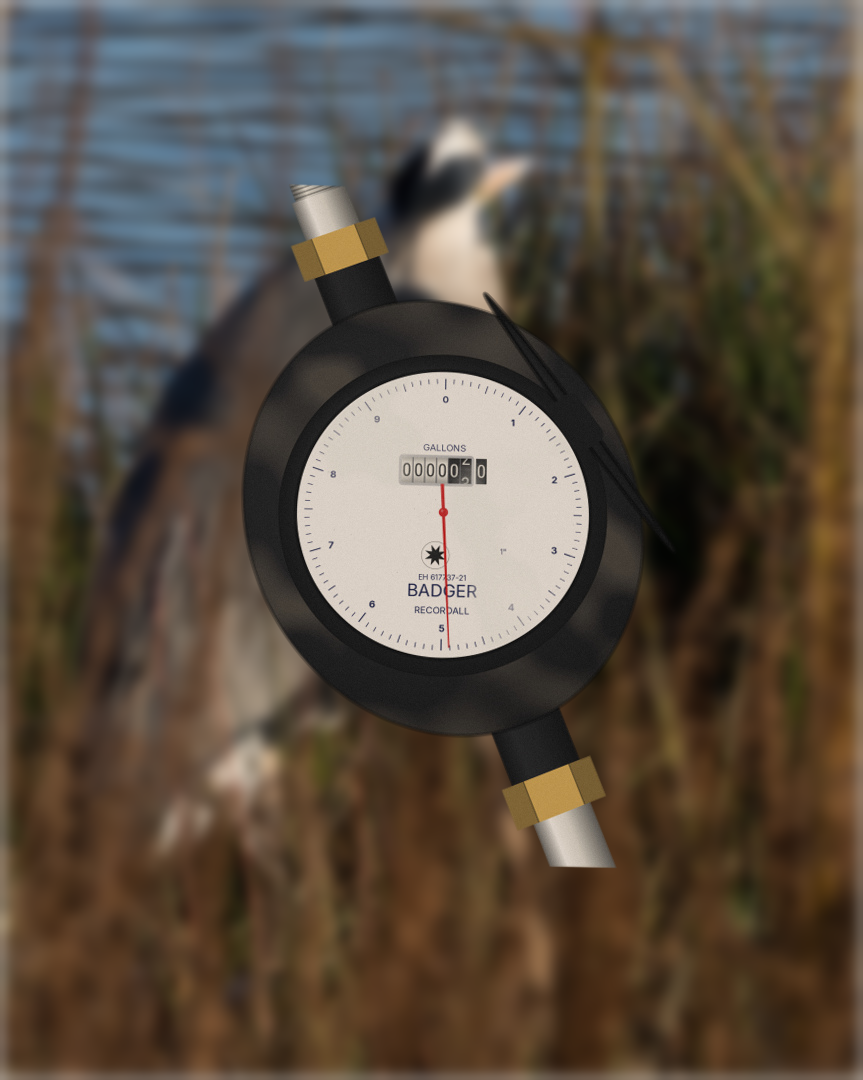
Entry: 24.9 gal
